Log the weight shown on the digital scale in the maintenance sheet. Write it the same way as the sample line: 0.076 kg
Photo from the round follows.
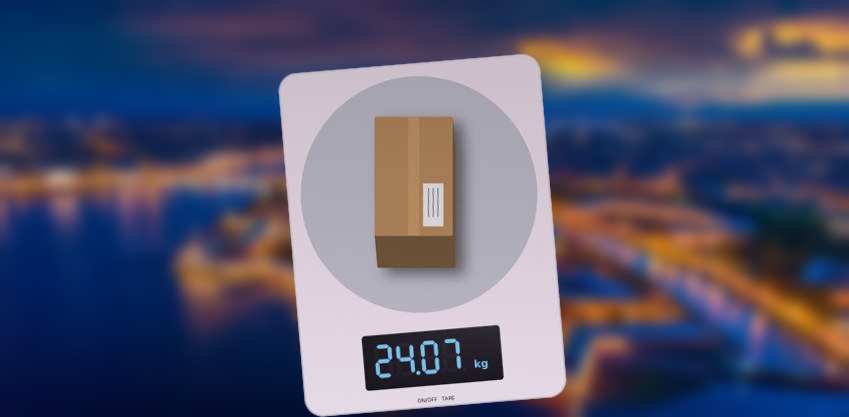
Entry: 24.07 kg
